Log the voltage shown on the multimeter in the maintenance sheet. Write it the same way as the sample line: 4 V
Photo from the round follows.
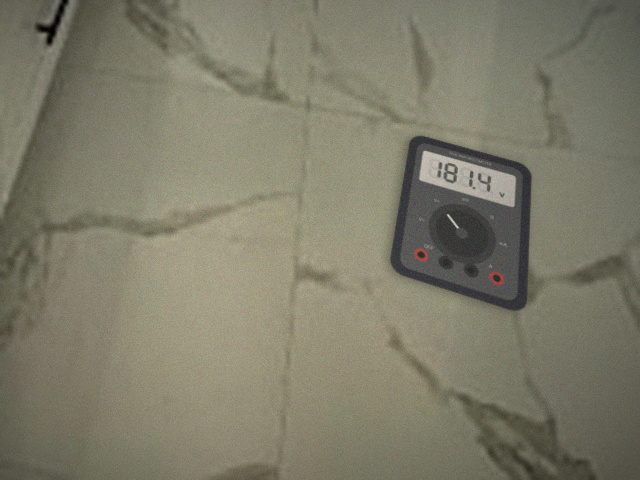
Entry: 181.4 V
